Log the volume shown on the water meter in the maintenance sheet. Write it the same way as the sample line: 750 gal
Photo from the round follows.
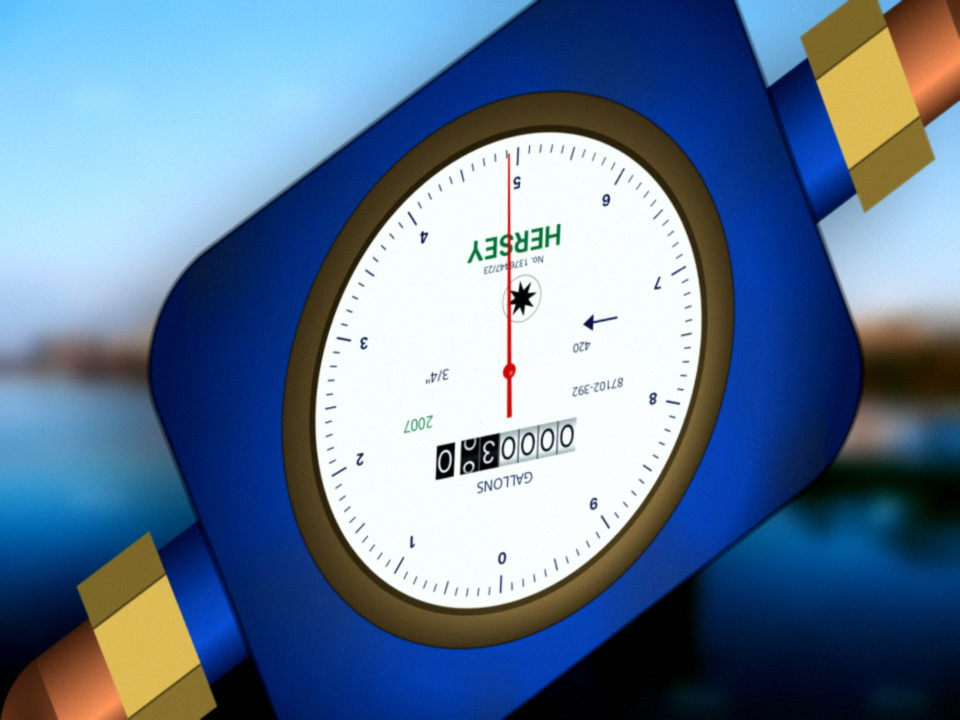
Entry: 384.9 gal
